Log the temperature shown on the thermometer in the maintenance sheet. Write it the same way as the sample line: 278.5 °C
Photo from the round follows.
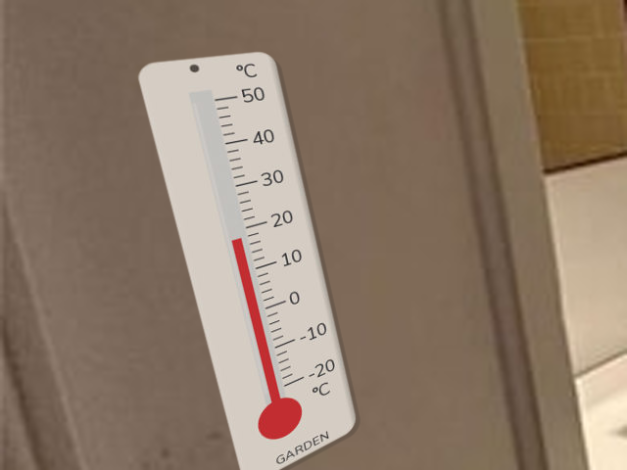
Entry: 18 °C
